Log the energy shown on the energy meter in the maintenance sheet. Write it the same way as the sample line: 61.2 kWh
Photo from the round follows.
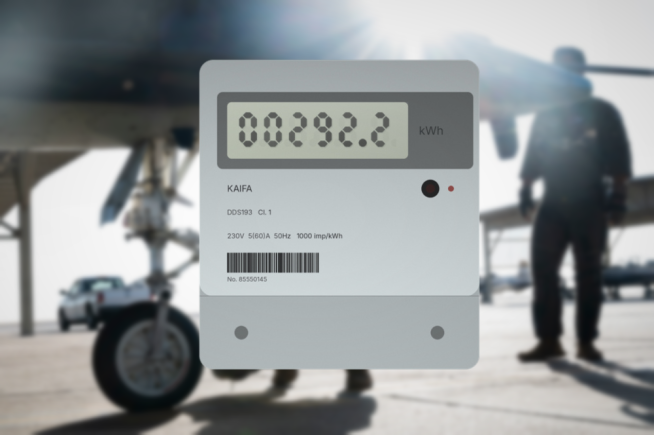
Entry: 292.2 kWh
